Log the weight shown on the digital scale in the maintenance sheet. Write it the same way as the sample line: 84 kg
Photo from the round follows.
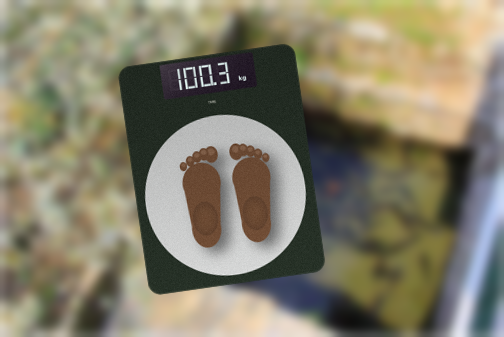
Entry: 100.3 kg
